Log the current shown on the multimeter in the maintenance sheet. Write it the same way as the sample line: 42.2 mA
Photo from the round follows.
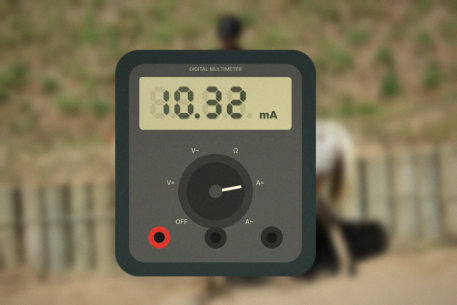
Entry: 10.32 mA
